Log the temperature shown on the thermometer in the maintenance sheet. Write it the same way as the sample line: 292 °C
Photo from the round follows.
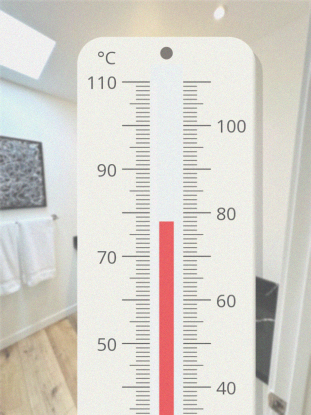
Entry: 78 °C
